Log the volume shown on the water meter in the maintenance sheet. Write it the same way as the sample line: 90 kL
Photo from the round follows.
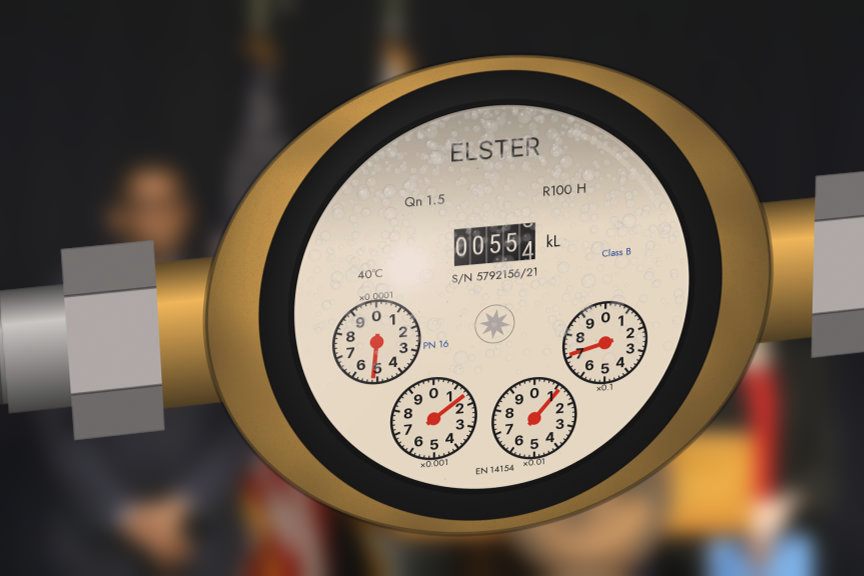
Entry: 553.7115 kL
